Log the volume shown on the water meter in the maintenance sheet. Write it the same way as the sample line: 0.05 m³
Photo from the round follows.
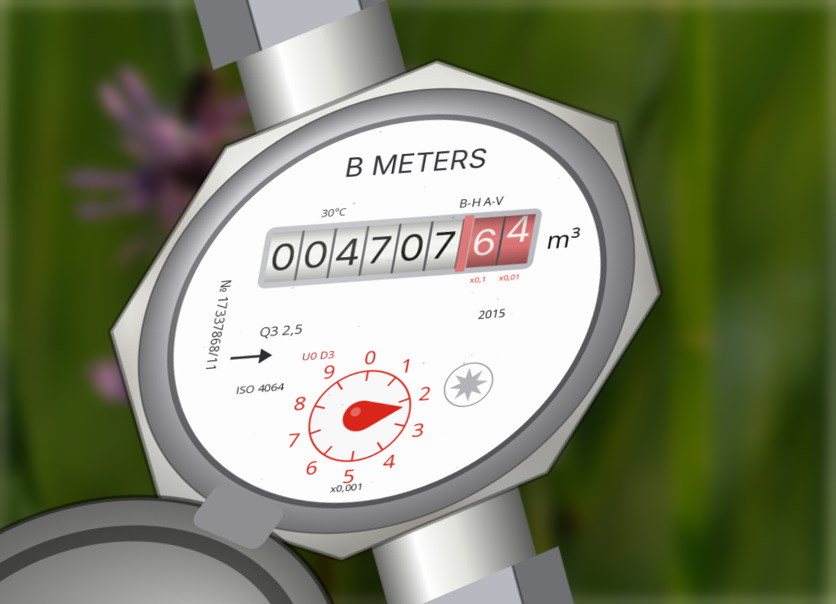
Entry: 4707.642 m³
